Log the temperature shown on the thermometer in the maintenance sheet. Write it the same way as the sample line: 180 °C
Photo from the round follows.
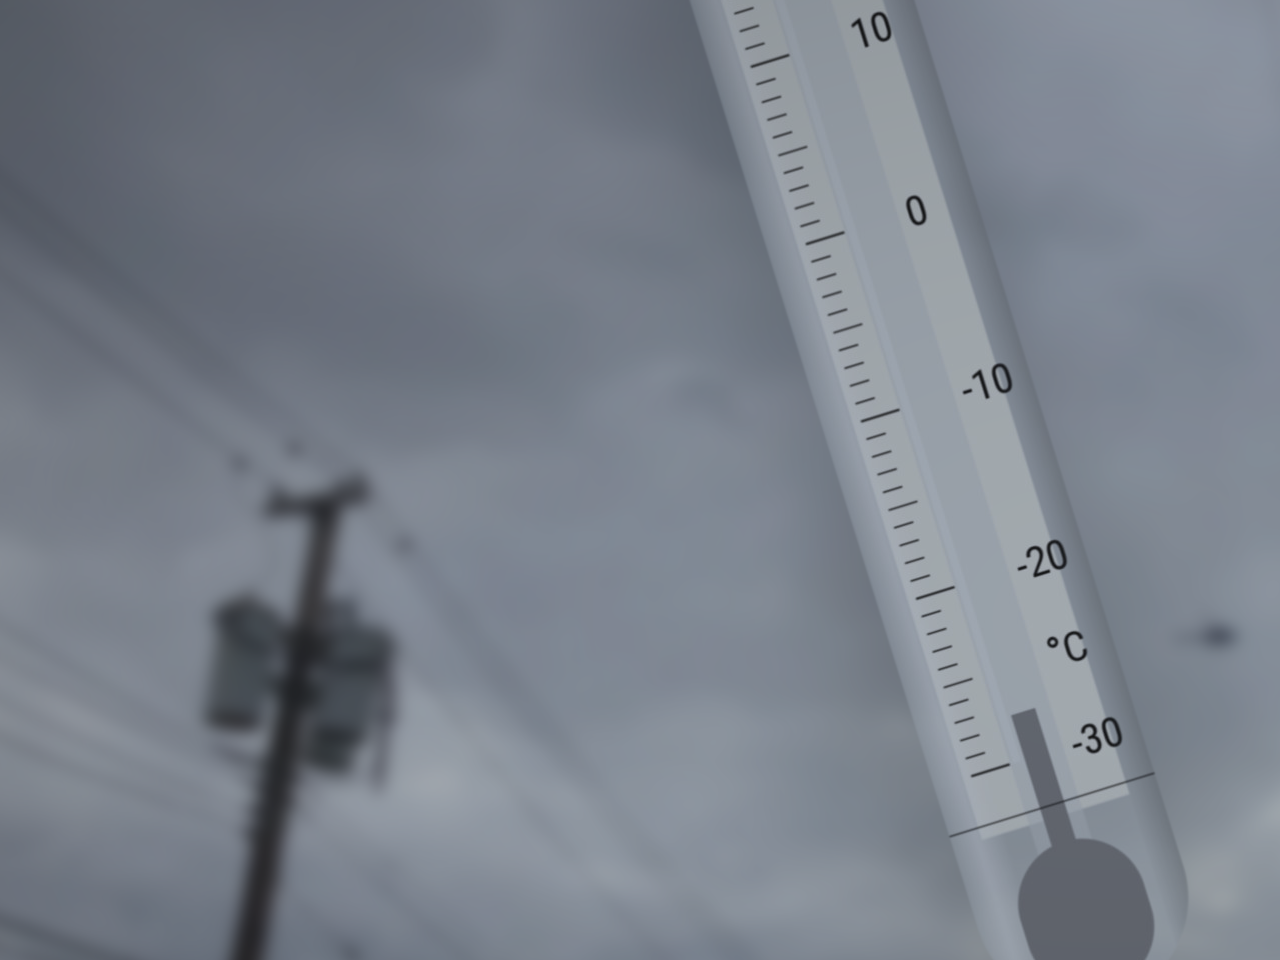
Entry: -27.5 °C
